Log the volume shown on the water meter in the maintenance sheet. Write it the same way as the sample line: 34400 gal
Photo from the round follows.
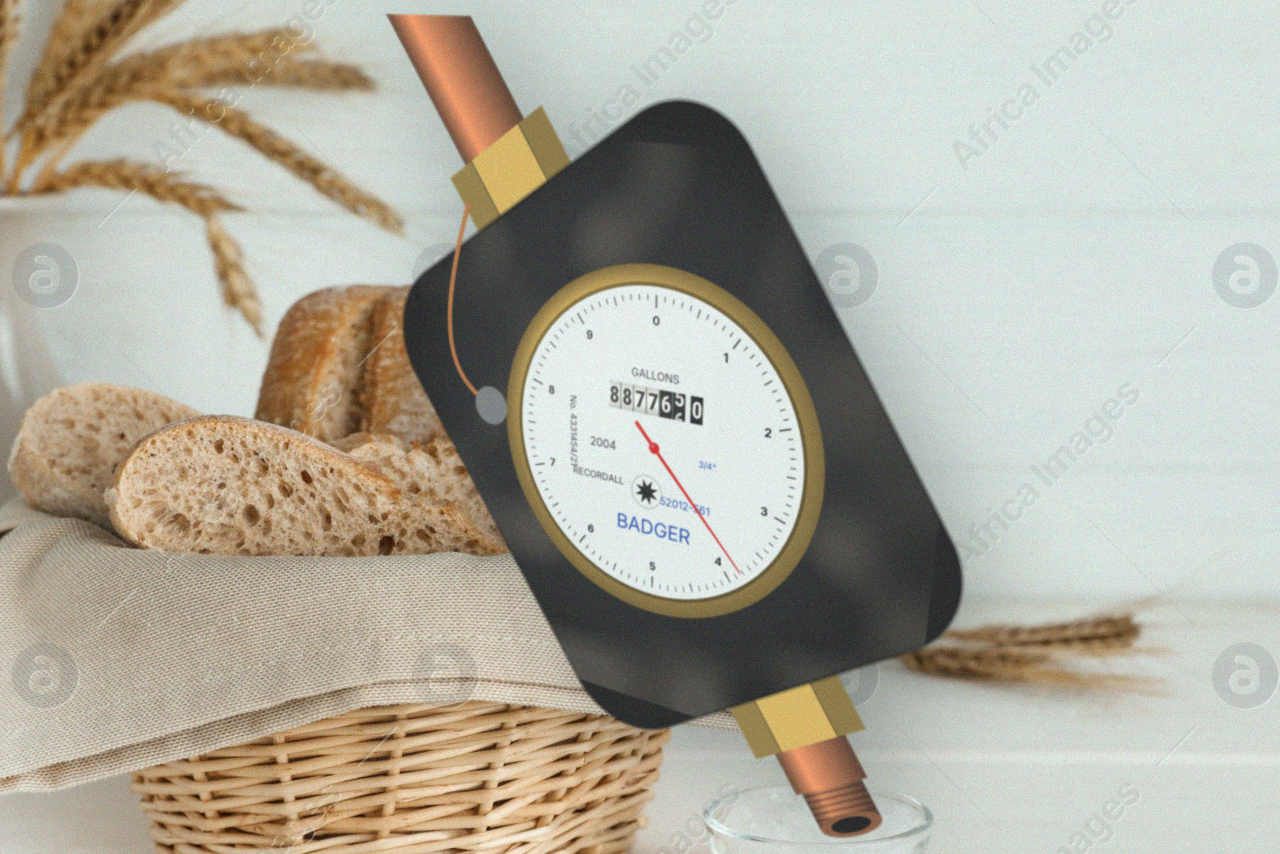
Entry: 8877653.8 gal
